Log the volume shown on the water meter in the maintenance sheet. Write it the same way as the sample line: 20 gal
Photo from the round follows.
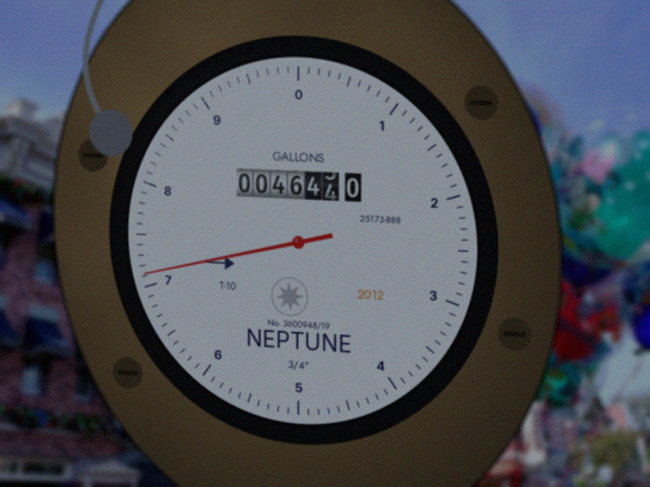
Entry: 46437.1 gal
